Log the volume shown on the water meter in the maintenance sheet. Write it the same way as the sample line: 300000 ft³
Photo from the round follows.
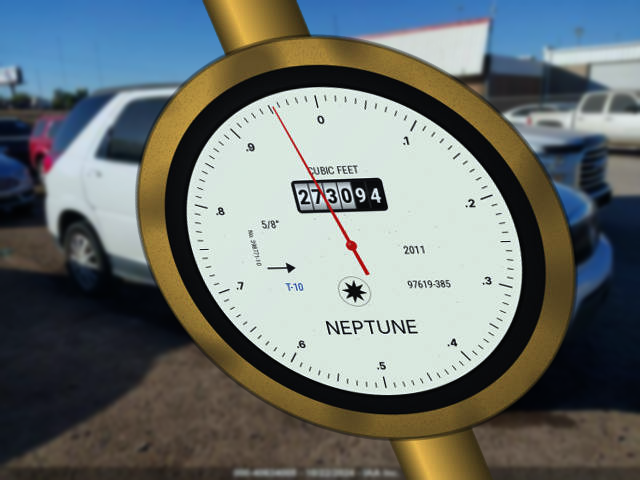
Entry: 273093.95 ft³
